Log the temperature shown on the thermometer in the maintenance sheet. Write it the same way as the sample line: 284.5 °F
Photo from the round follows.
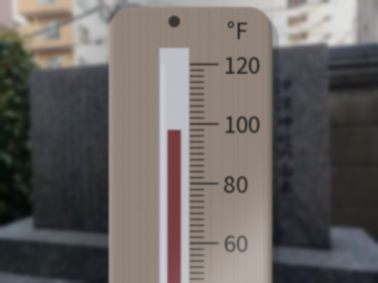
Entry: 98 °F
